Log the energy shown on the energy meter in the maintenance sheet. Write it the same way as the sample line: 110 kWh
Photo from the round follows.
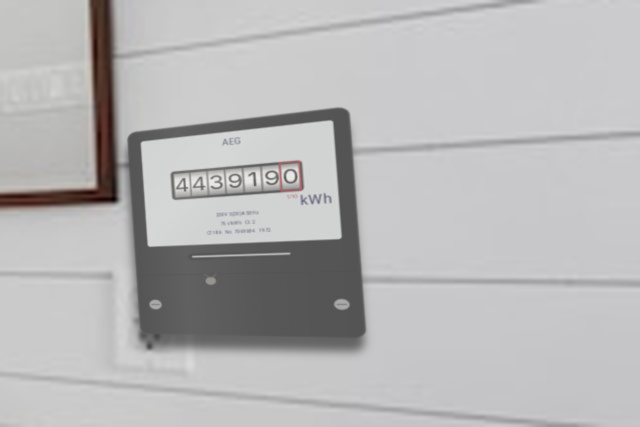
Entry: 443919.0 kWh
